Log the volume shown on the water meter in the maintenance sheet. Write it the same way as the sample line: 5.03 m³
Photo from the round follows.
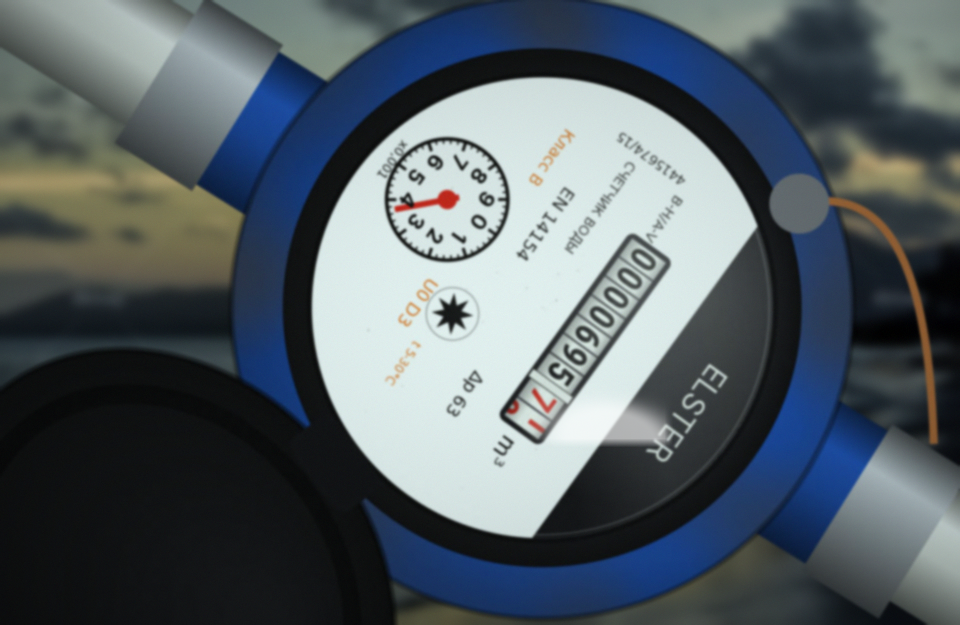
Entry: 695.713 m³
